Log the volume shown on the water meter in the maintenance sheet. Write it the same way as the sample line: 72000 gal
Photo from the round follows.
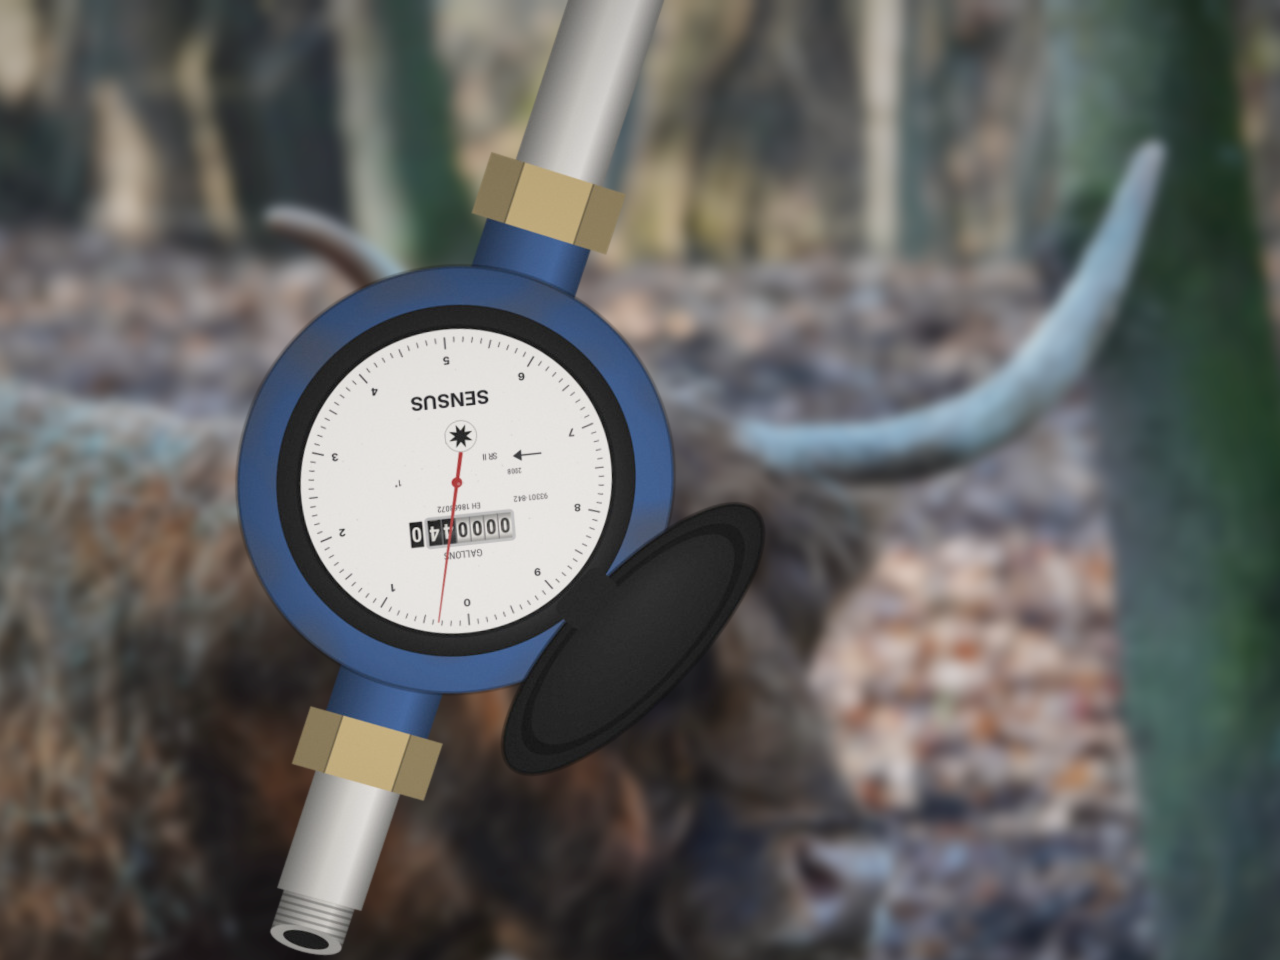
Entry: 440.3 gal
